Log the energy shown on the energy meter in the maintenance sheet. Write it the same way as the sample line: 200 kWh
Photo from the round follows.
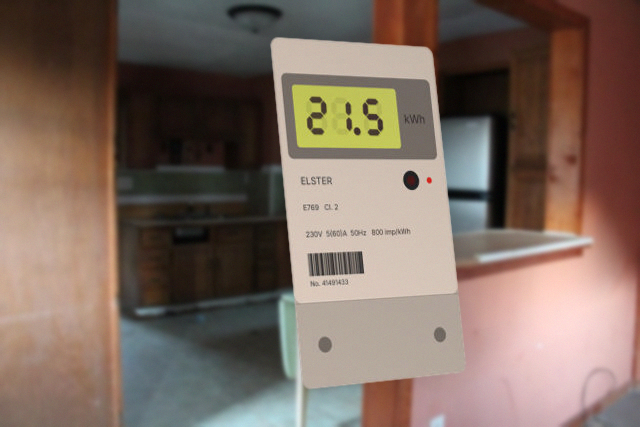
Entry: 21.5 kWh
